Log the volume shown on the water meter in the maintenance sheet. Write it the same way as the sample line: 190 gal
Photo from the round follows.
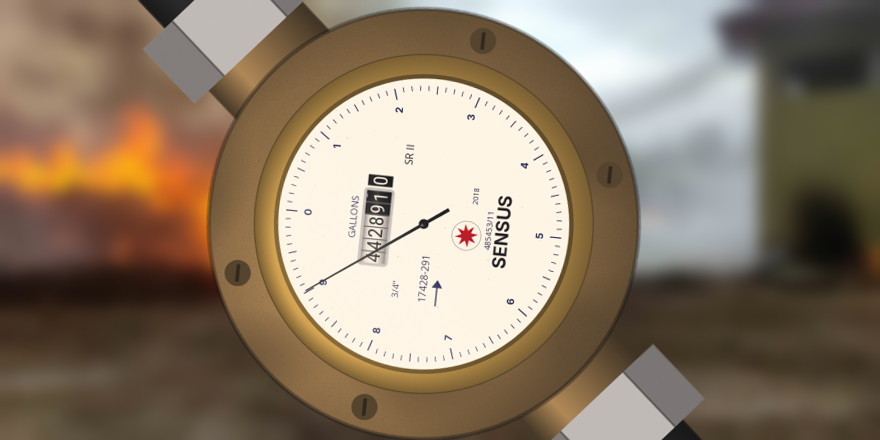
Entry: 4428909.0 gal
